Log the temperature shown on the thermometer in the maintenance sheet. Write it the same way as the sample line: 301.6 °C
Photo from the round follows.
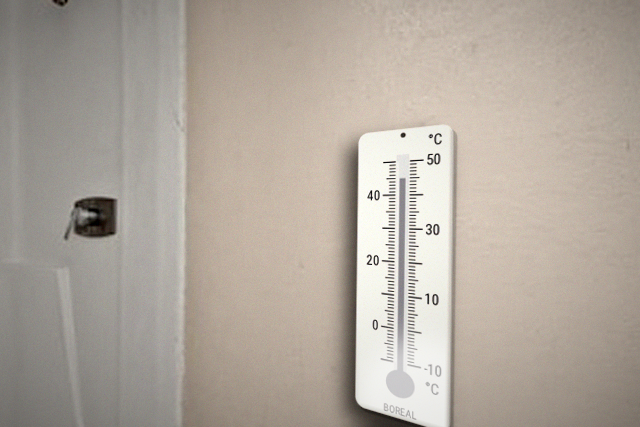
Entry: 45 °C
